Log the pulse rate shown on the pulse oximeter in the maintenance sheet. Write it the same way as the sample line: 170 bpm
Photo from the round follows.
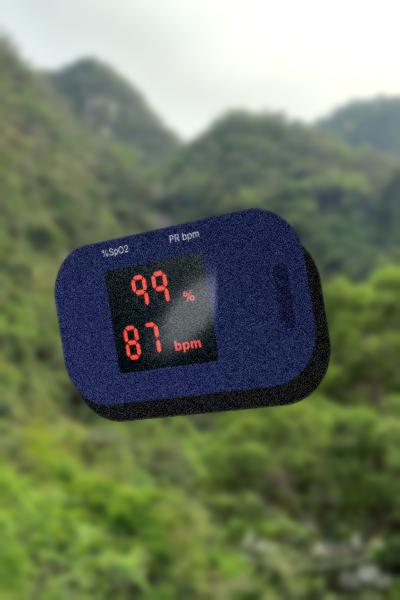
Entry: 87 bpm
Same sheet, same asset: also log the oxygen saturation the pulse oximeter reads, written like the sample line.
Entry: 99 %
